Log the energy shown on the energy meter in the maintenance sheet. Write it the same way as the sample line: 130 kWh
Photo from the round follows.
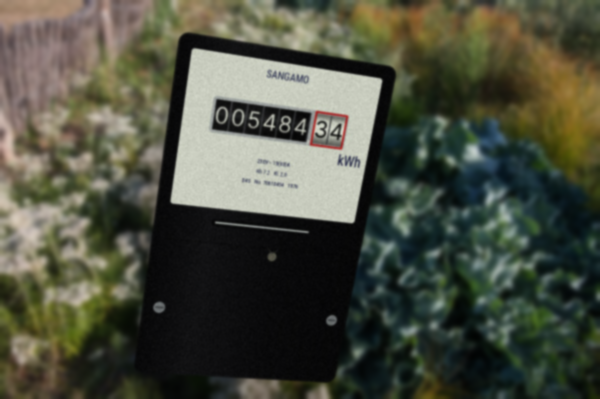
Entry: 5484.34 kWh
